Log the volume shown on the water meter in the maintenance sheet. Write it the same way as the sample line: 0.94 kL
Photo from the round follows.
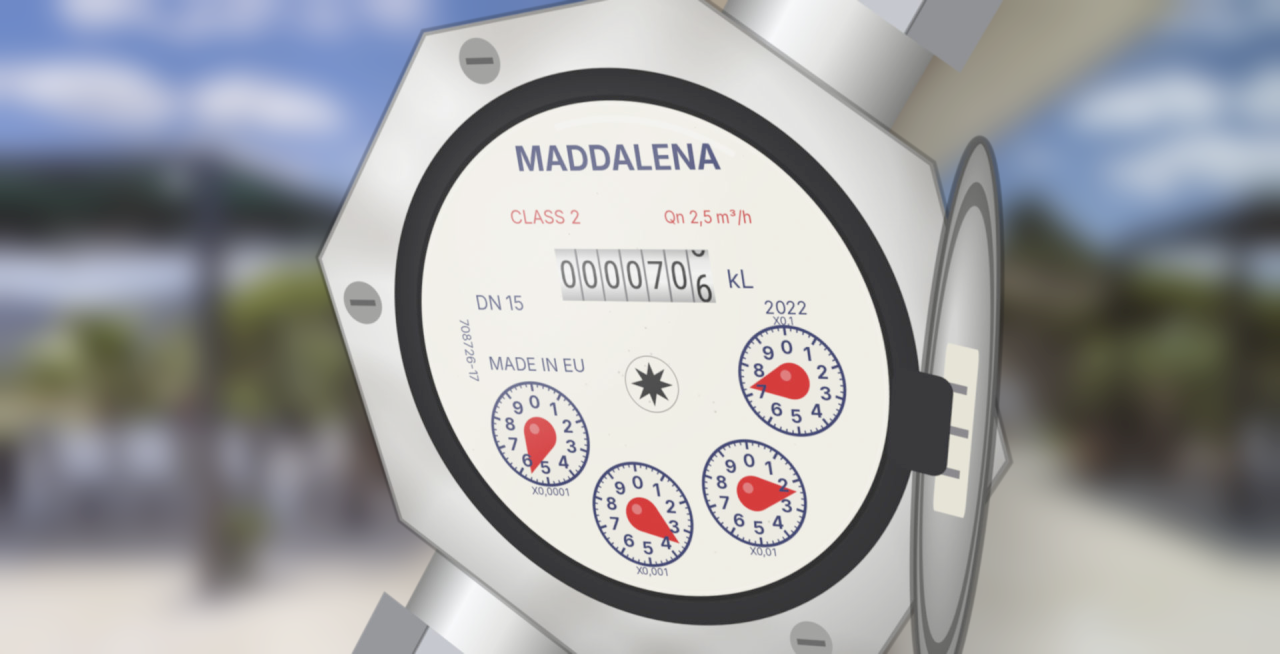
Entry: 705.7235 kL
